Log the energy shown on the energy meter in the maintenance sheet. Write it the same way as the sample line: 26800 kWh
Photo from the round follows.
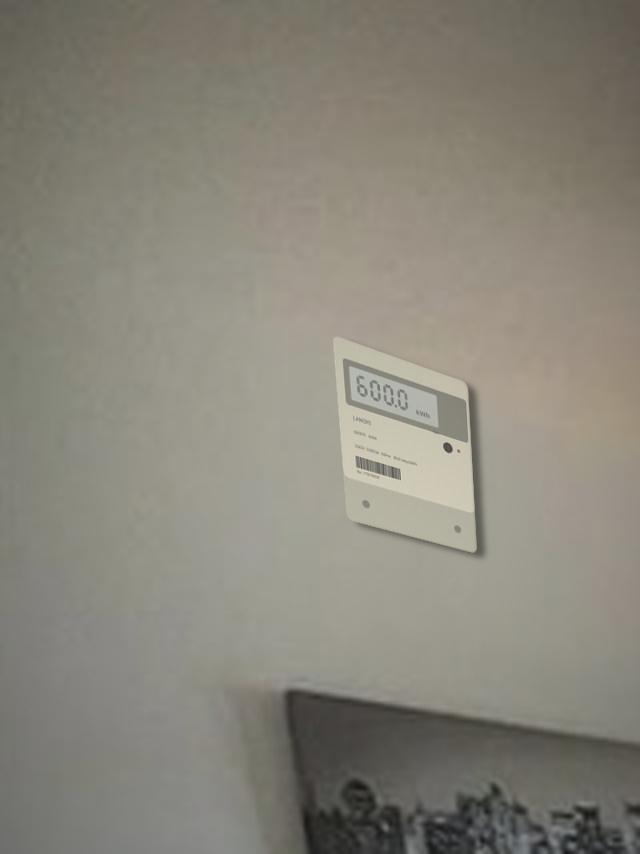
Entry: 600.0 kWh
